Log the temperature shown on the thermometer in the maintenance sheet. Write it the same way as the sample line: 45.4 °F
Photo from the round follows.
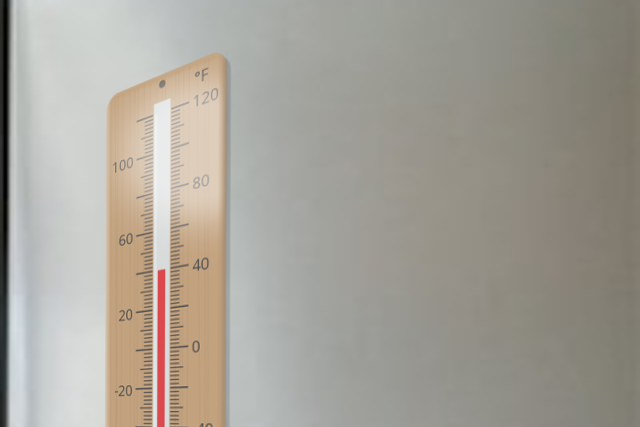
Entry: 40 °F
